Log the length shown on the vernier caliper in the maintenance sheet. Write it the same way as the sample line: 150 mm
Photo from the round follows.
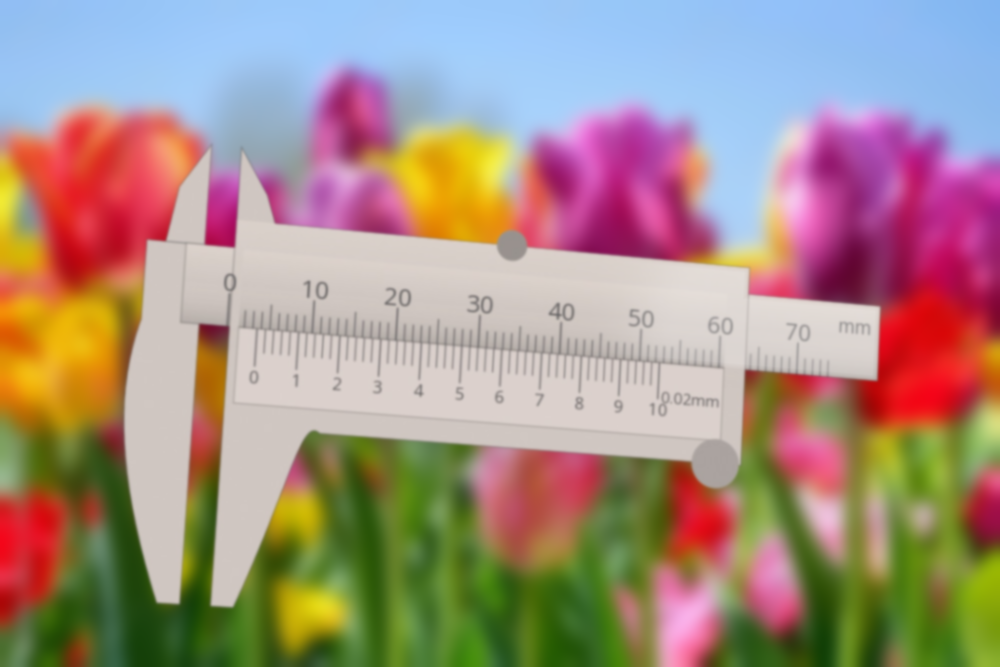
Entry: 3.5 mm
